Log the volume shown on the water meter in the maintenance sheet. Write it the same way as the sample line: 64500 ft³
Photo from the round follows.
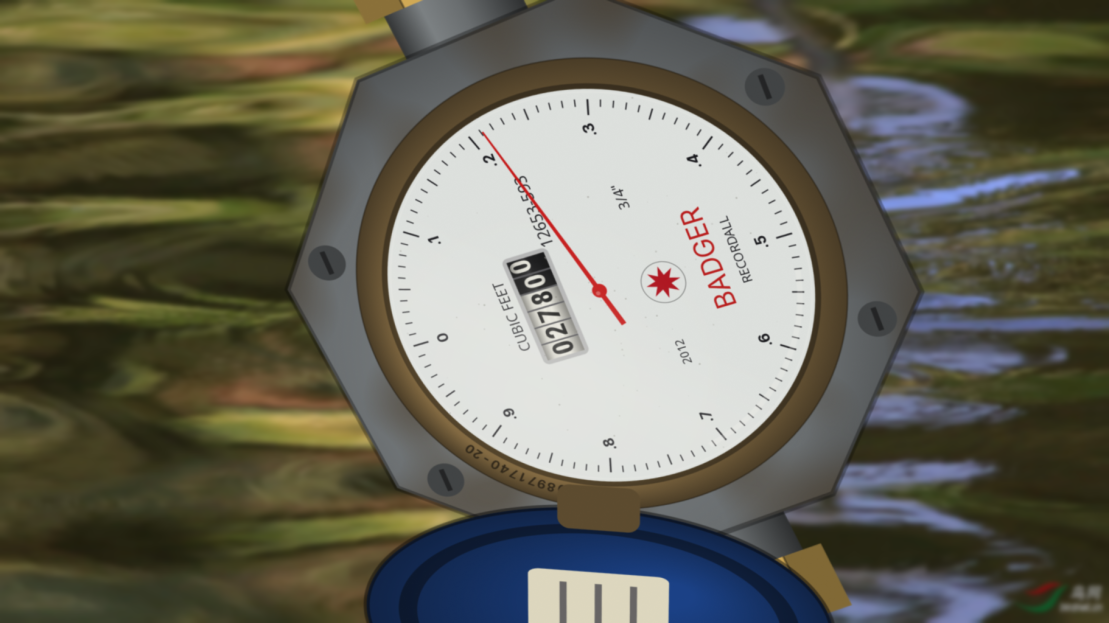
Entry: 27800.21 ft³
